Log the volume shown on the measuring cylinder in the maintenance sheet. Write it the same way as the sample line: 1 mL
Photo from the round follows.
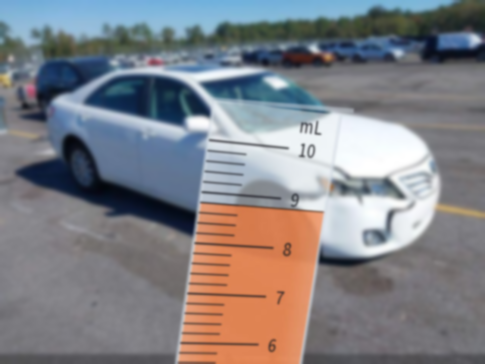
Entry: 8.8 mL
